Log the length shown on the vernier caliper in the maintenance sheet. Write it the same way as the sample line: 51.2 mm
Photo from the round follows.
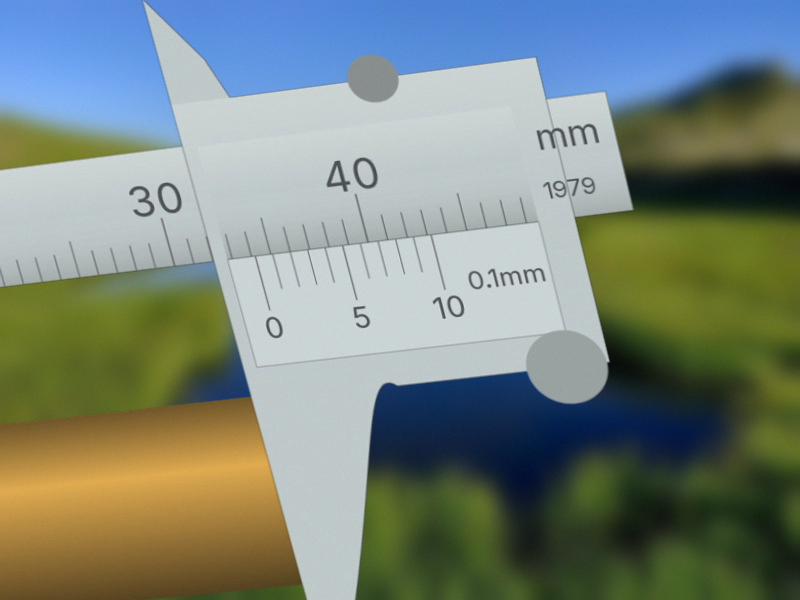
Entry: 34.2 mm
